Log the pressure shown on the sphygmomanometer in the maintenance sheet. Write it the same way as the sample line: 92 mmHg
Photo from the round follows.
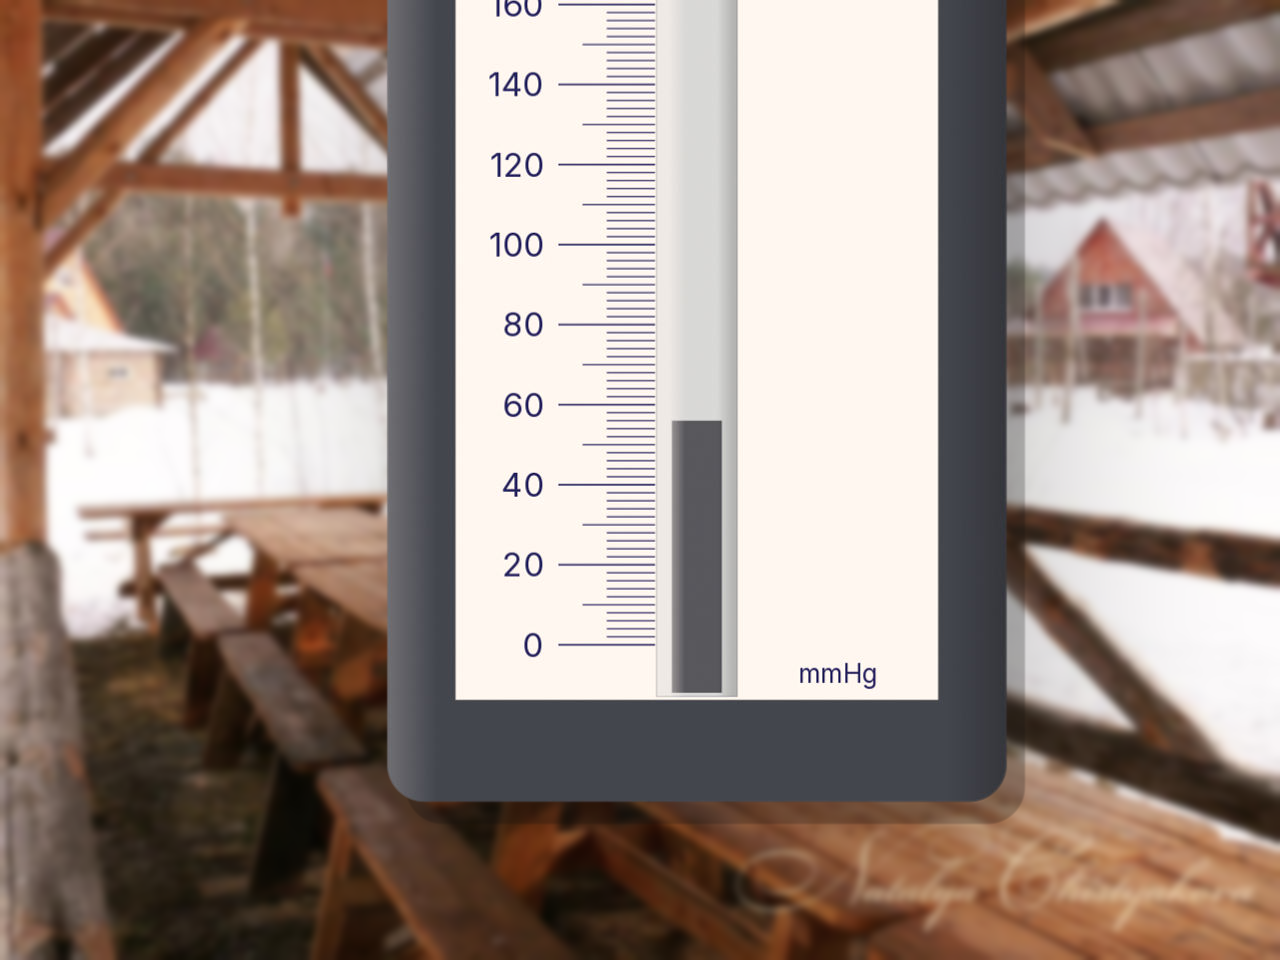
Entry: 56 mmHg
